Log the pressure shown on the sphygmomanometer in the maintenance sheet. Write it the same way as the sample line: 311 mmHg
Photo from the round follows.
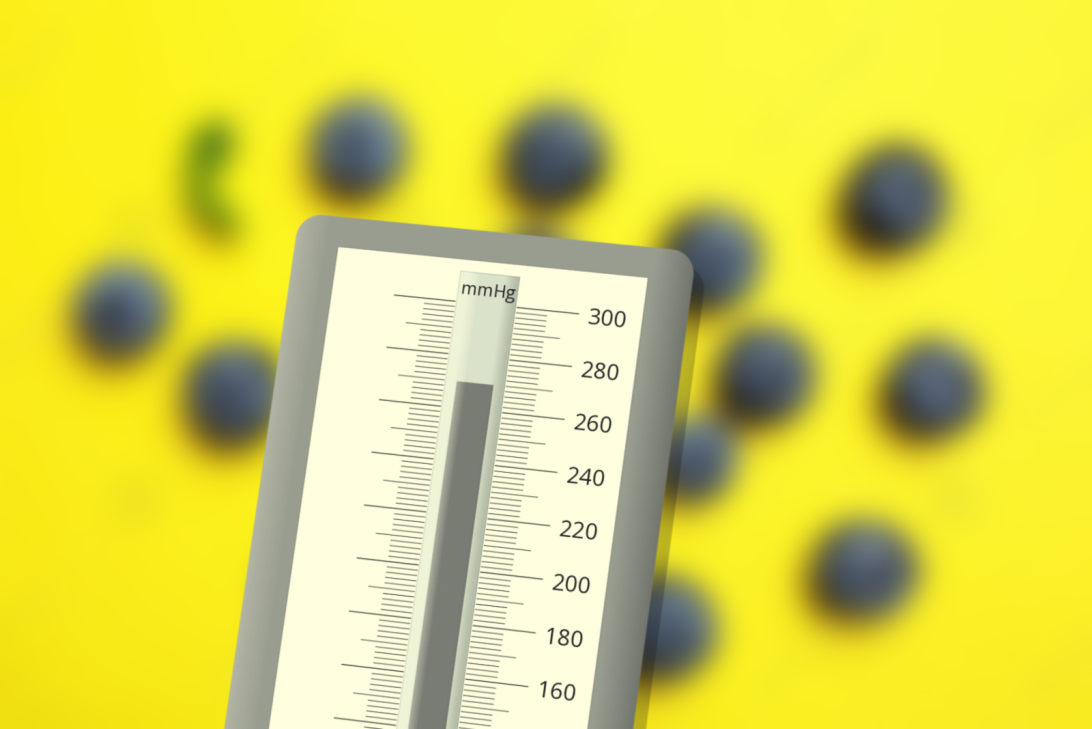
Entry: 270 mmHg
